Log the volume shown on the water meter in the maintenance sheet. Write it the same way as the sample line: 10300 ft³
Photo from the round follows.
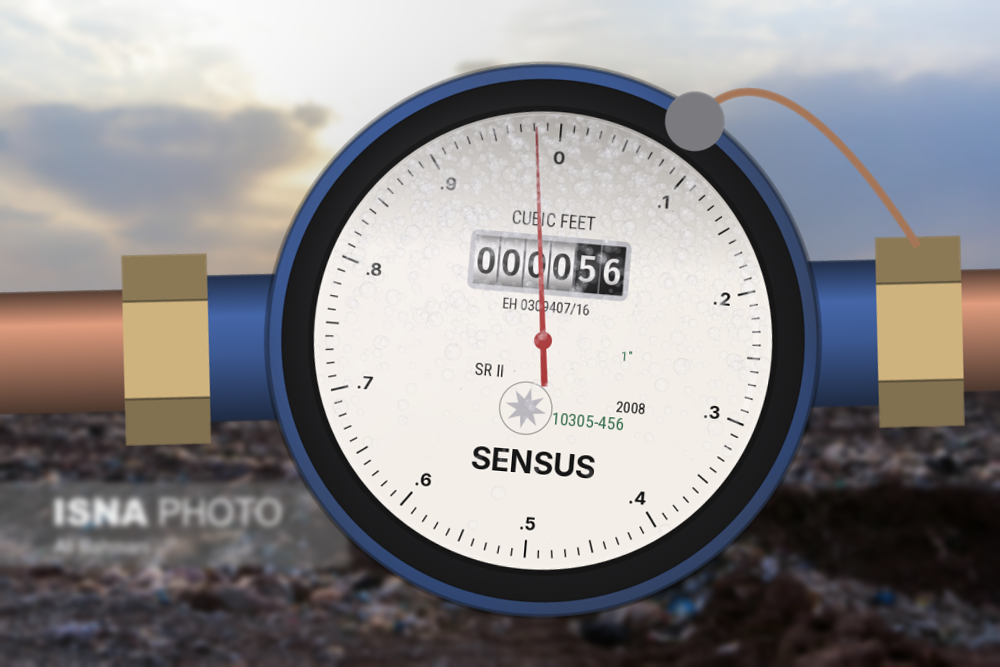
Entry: 55.98 ft³
